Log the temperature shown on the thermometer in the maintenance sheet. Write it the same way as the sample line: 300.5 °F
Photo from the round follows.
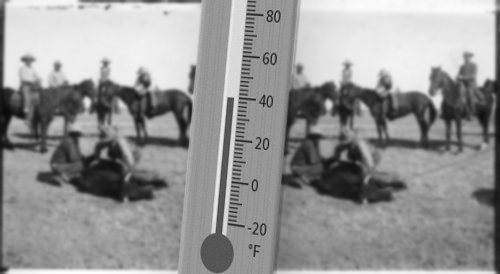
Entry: 40 °F
